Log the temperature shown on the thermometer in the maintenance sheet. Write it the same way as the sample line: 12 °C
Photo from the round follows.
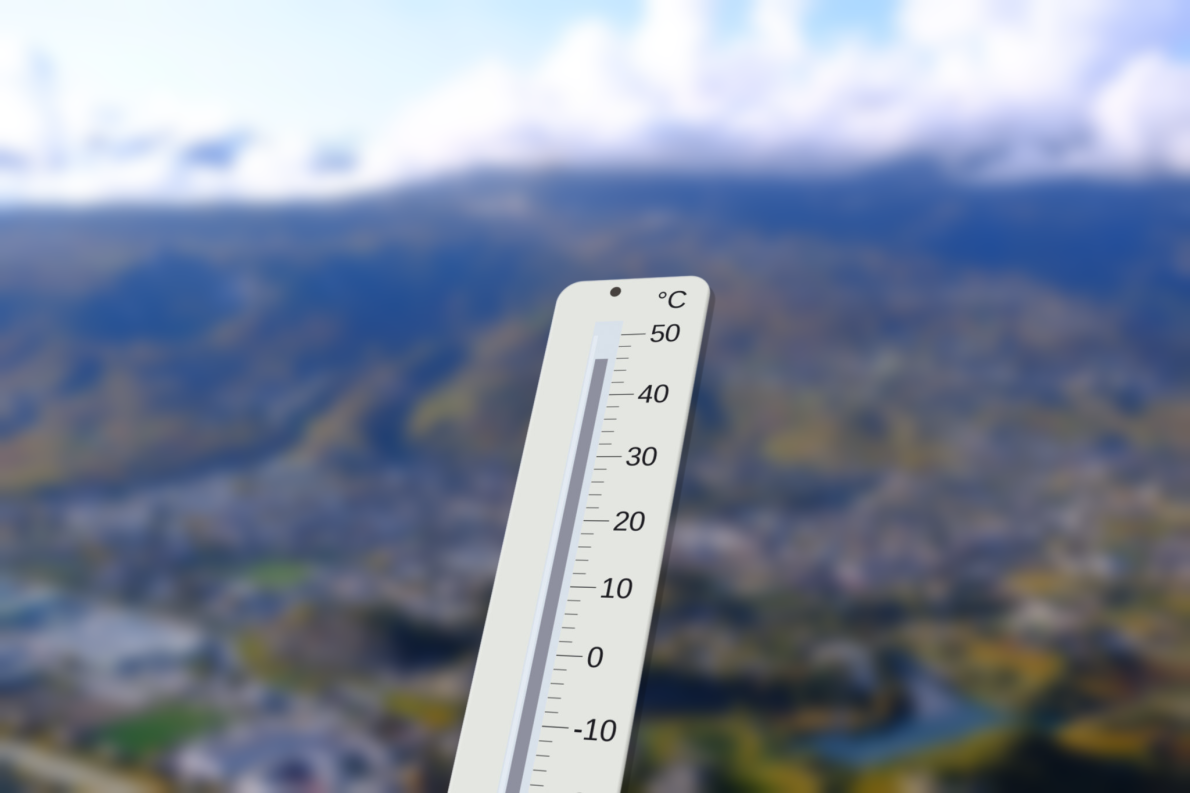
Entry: 46 °C
